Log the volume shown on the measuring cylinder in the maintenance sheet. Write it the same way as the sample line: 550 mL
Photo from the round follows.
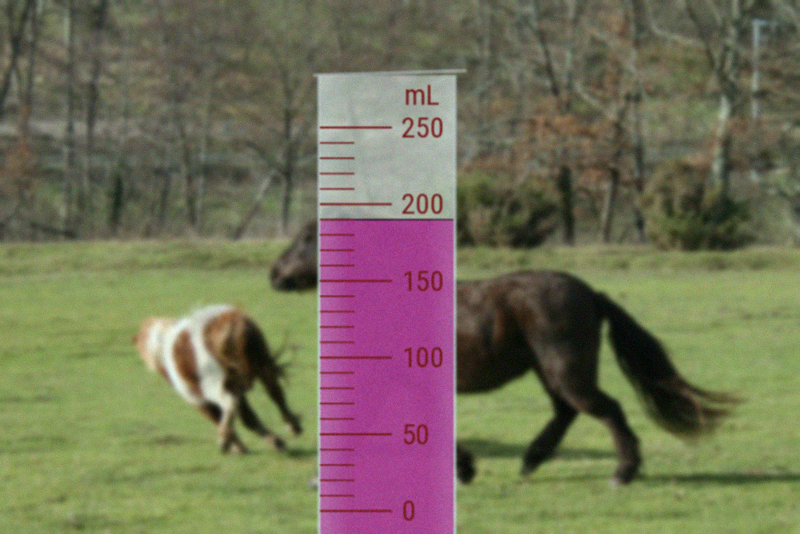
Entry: 190 mL
